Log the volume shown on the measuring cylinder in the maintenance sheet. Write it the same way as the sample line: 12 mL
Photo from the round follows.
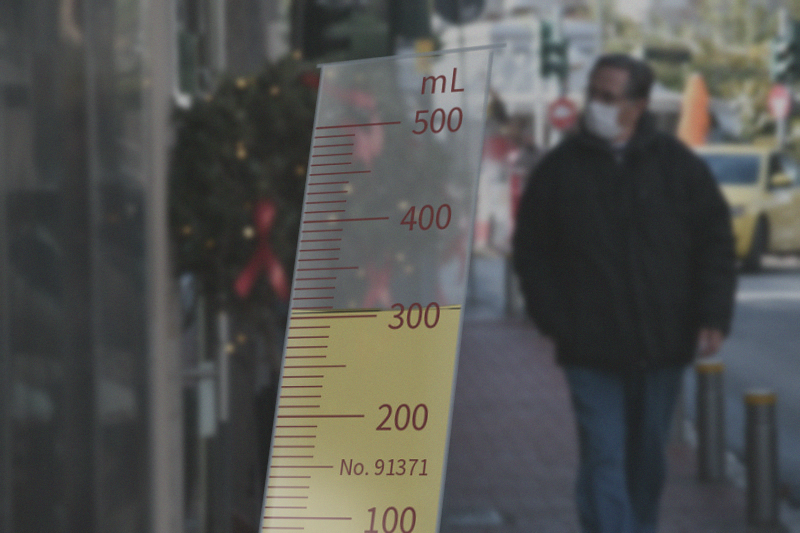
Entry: 305 mL
